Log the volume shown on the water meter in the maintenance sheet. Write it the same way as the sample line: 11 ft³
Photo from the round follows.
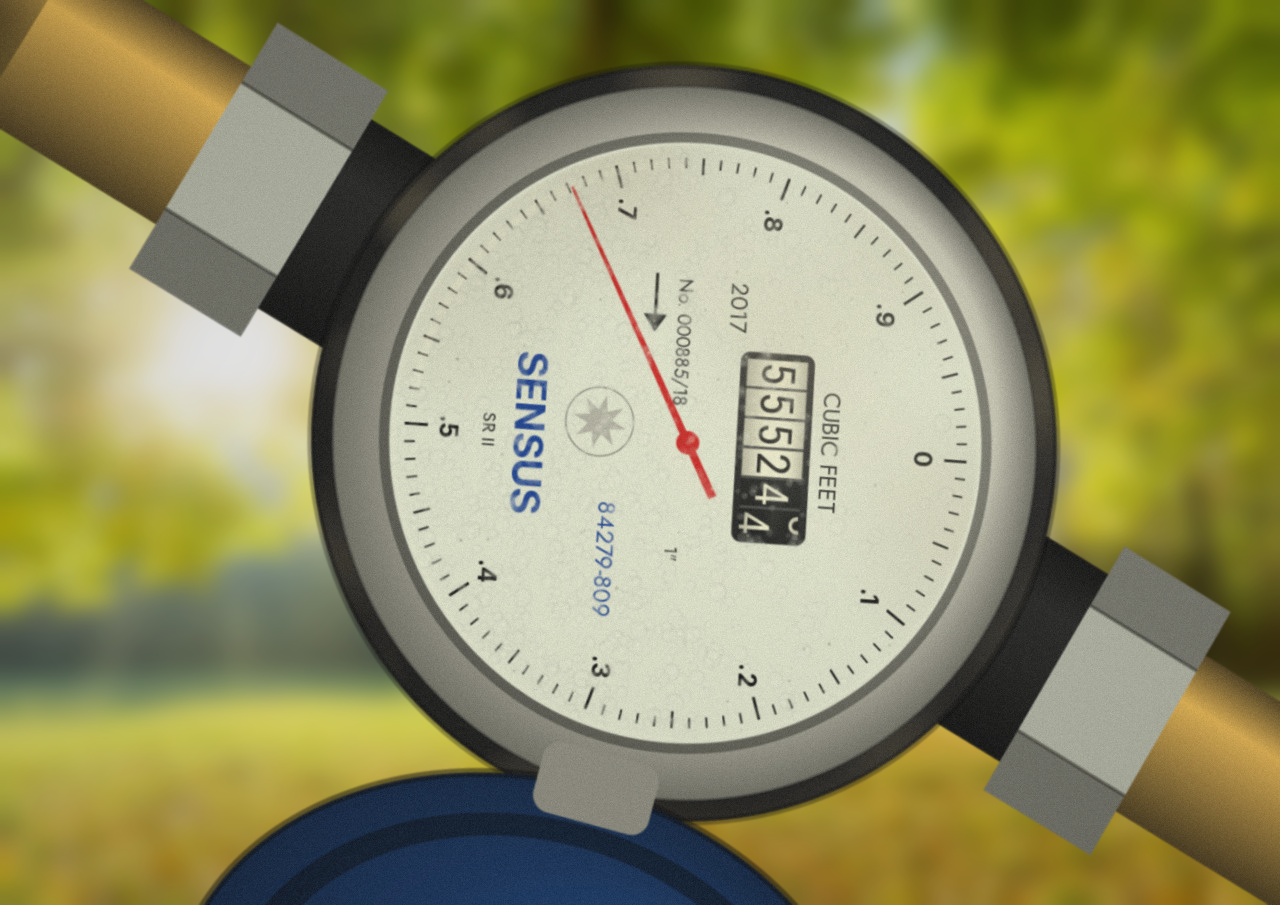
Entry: 555243.67 ft³
